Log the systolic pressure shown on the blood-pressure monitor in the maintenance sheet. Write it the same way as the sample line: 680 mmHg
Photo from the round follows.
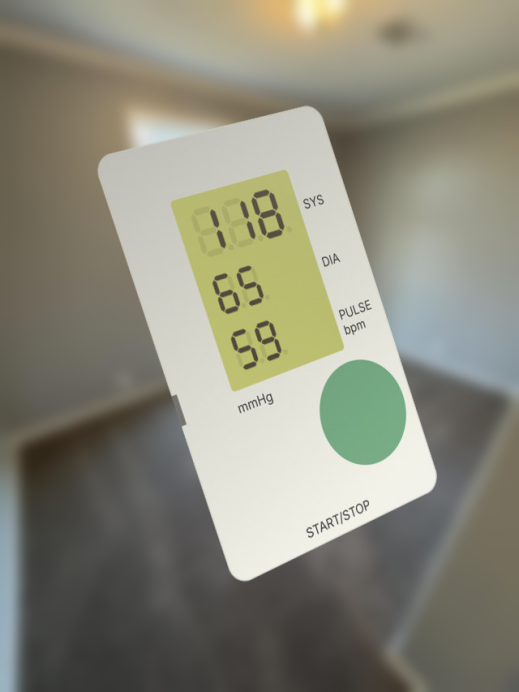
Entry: 118 mmHg
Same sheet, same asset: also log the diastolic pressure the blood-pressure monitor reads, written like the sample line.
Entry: 65 mmHg
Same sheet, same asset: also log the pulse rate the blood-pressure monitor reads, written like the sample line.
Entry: 59 bpm
